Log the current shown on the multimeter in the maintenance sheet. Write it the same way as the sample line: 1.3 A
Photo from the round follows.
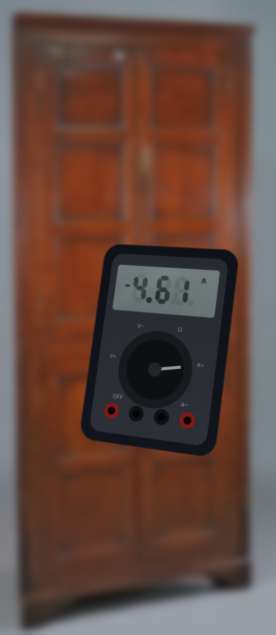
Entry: -4.61 A
